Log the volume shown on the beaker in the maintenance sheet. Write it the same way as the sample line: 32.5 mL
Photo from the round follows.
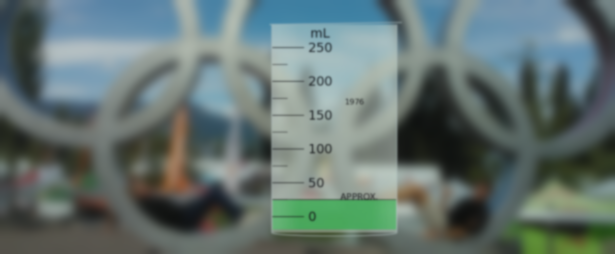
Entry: 25 mL
